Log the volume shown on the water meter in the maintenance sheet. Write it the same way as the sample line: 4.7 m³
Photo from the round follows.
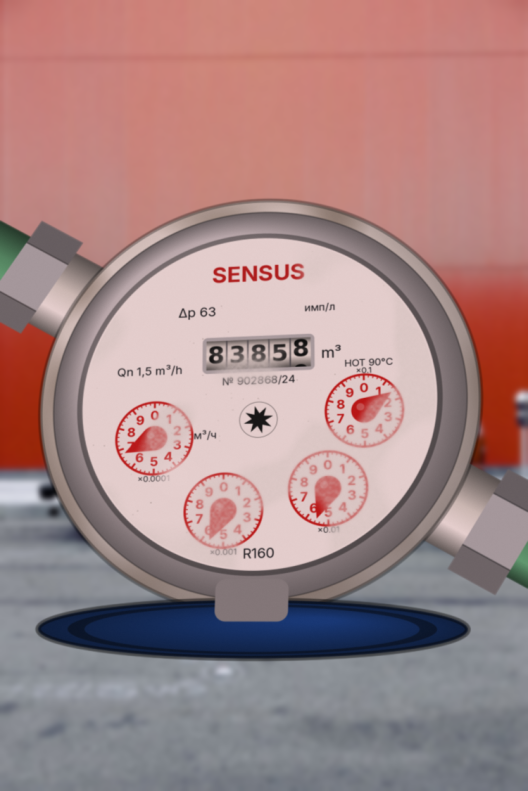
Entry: 83858.1556 m³
